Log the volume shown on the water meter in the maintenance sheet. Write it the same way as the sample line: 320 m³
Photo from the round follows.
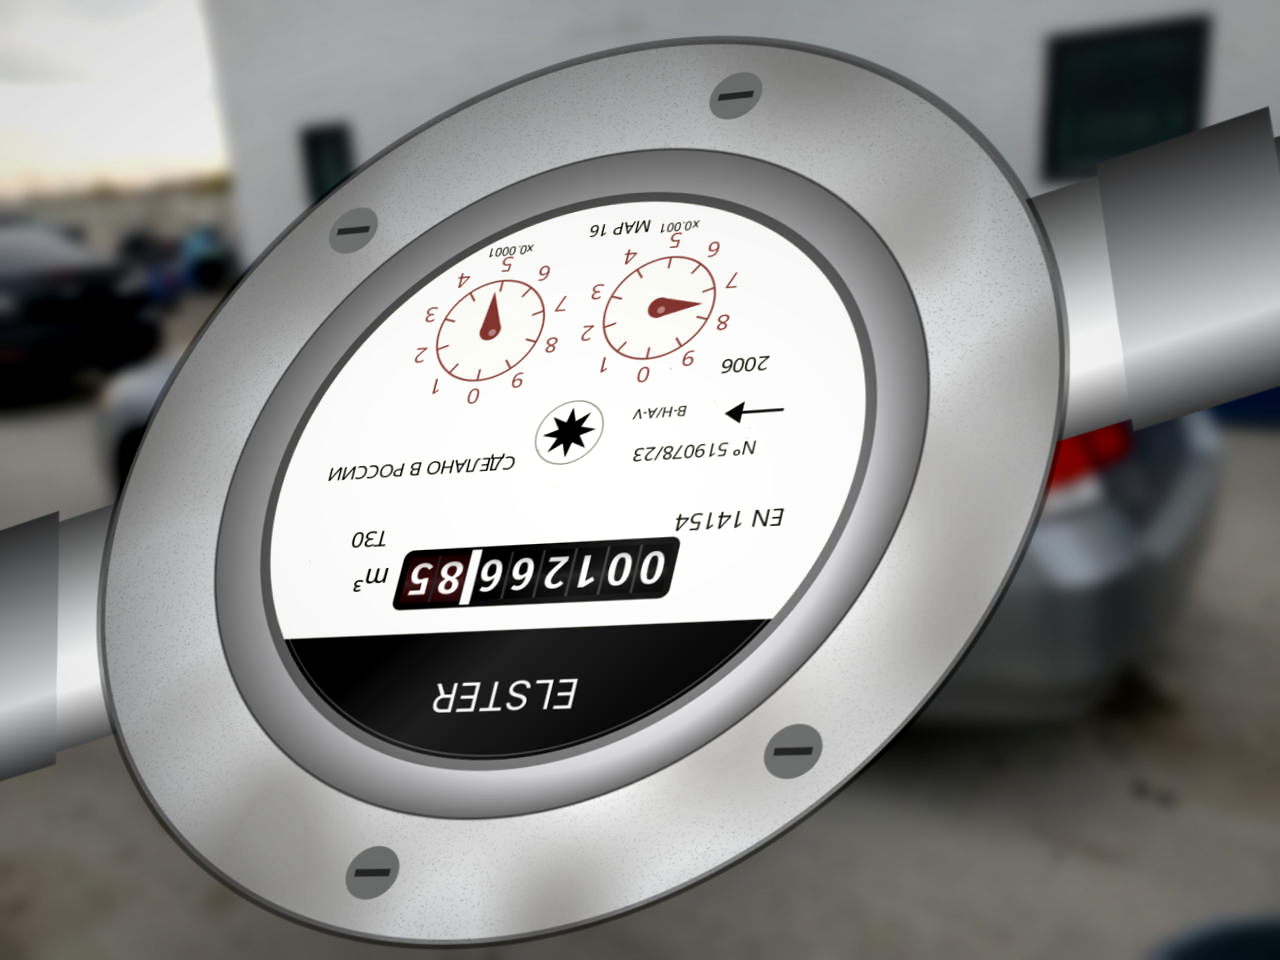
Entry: 1266.8574 m³
